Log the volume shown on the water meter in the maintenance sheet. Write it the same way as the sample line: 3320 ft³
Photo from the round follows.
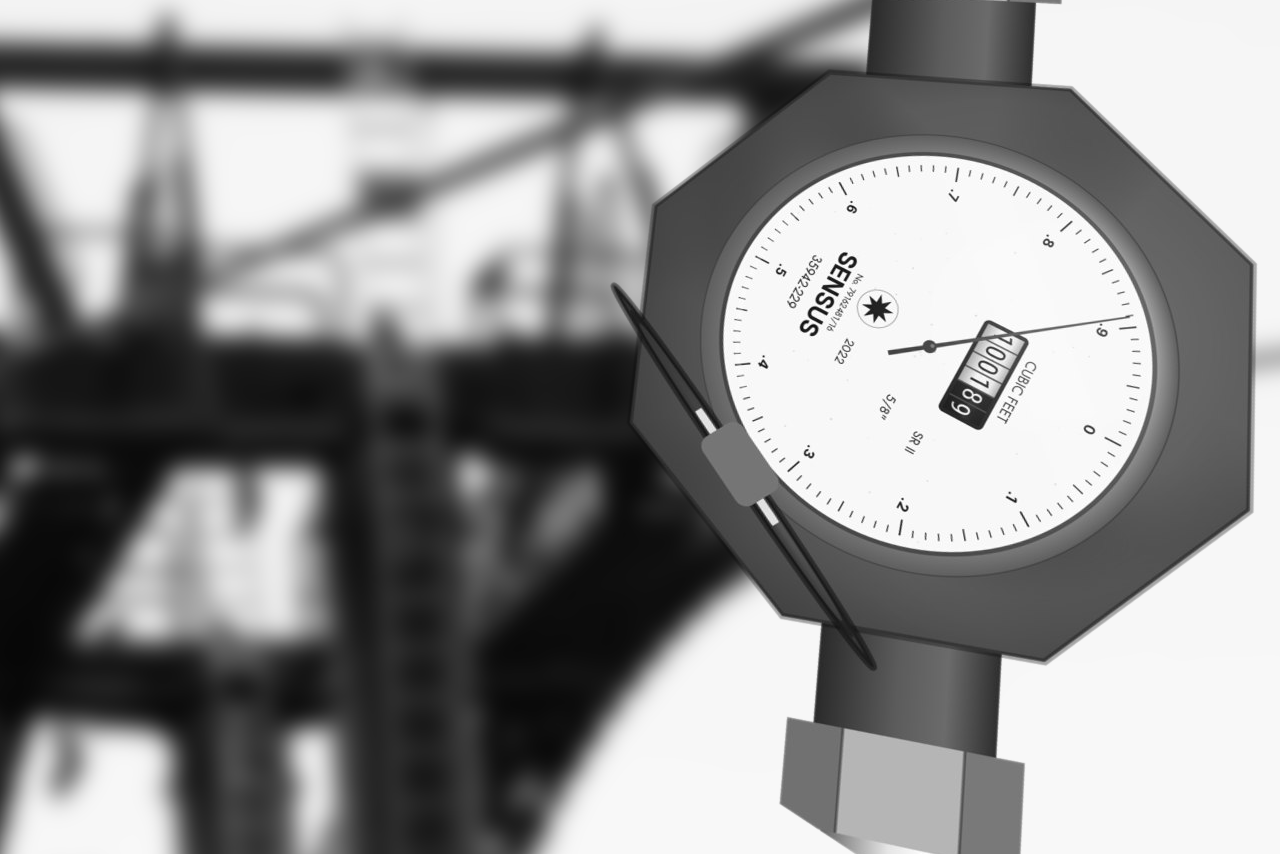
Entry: 100188.89 ft³
